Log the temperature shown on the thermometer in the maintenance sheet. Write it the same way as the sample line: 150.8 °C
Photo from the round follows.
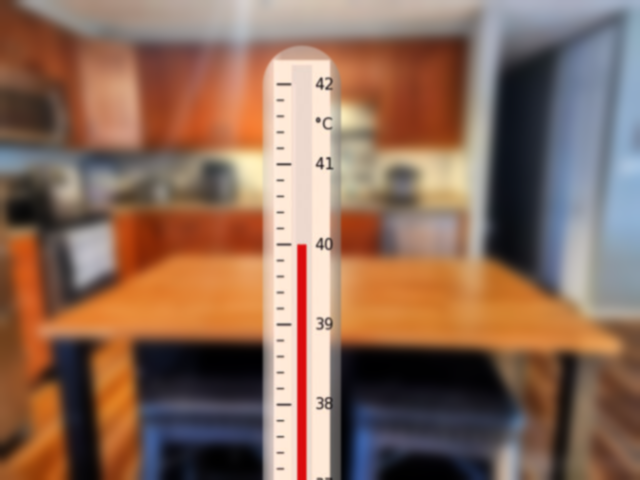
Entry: 40 °C
